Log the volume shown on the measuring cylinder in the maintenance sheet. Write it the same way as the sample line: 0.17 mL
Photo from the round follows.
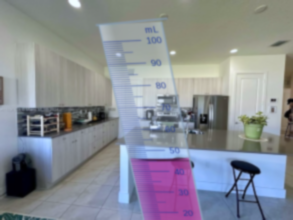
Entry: 45 mL
